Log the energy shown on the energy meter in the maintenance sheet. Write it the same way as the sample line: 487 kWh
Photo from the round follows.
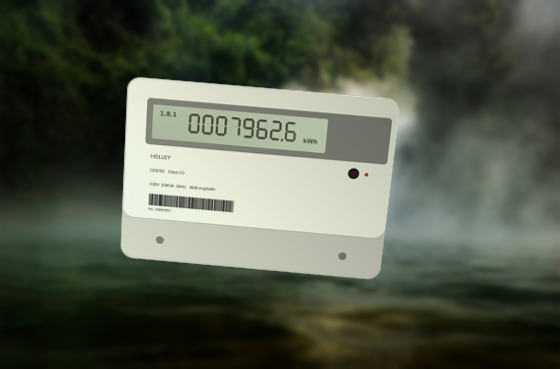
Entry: 7962.6 kWh
